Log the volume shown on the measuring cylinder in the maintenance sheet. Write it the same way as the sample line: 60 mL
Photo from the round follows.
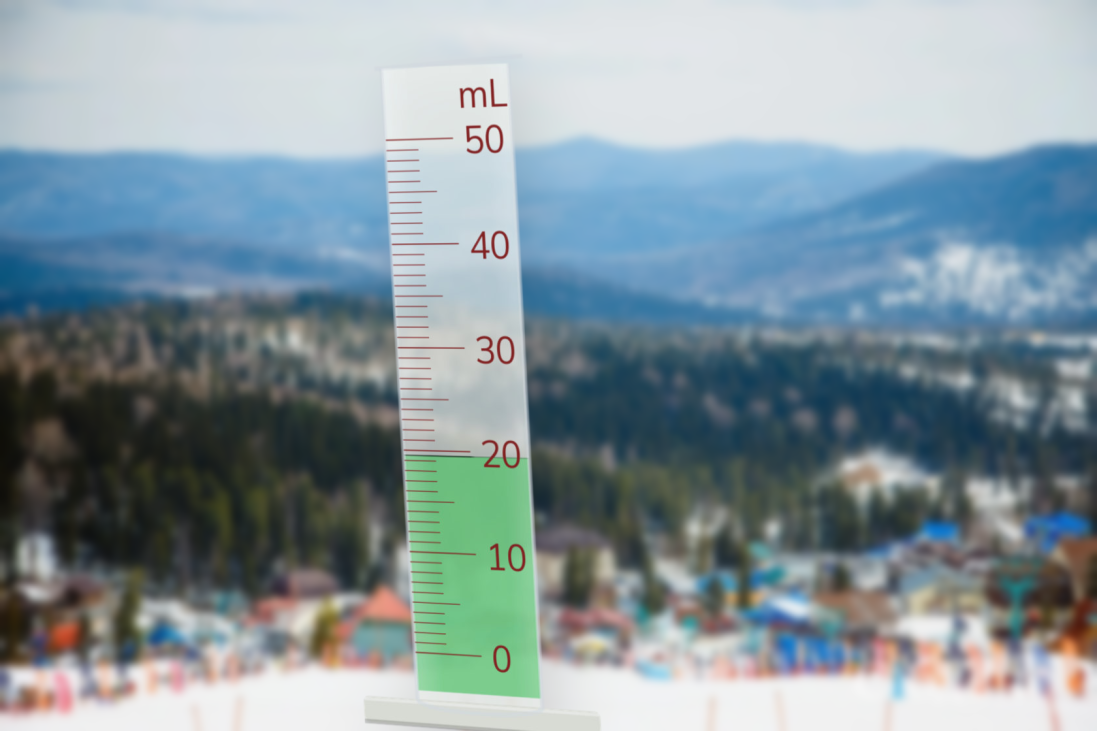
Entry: 19.5 mL
